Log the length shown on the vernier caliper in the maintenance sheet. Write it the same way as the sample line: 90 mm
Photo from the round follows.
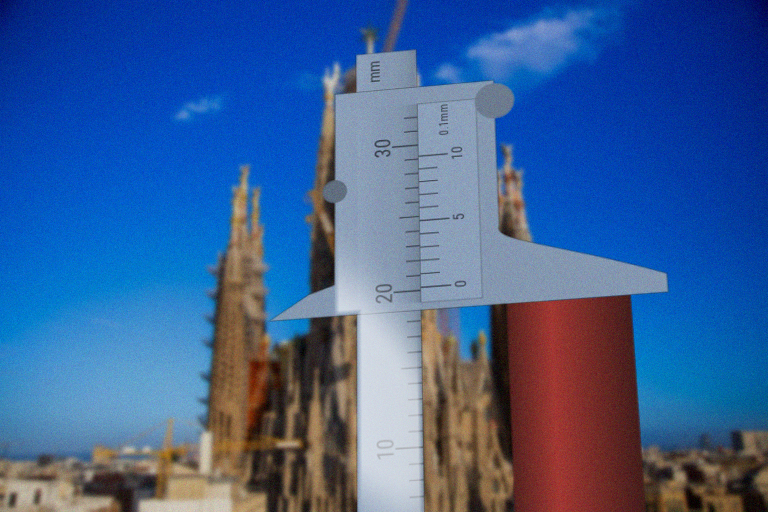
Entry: 20.2 mm
